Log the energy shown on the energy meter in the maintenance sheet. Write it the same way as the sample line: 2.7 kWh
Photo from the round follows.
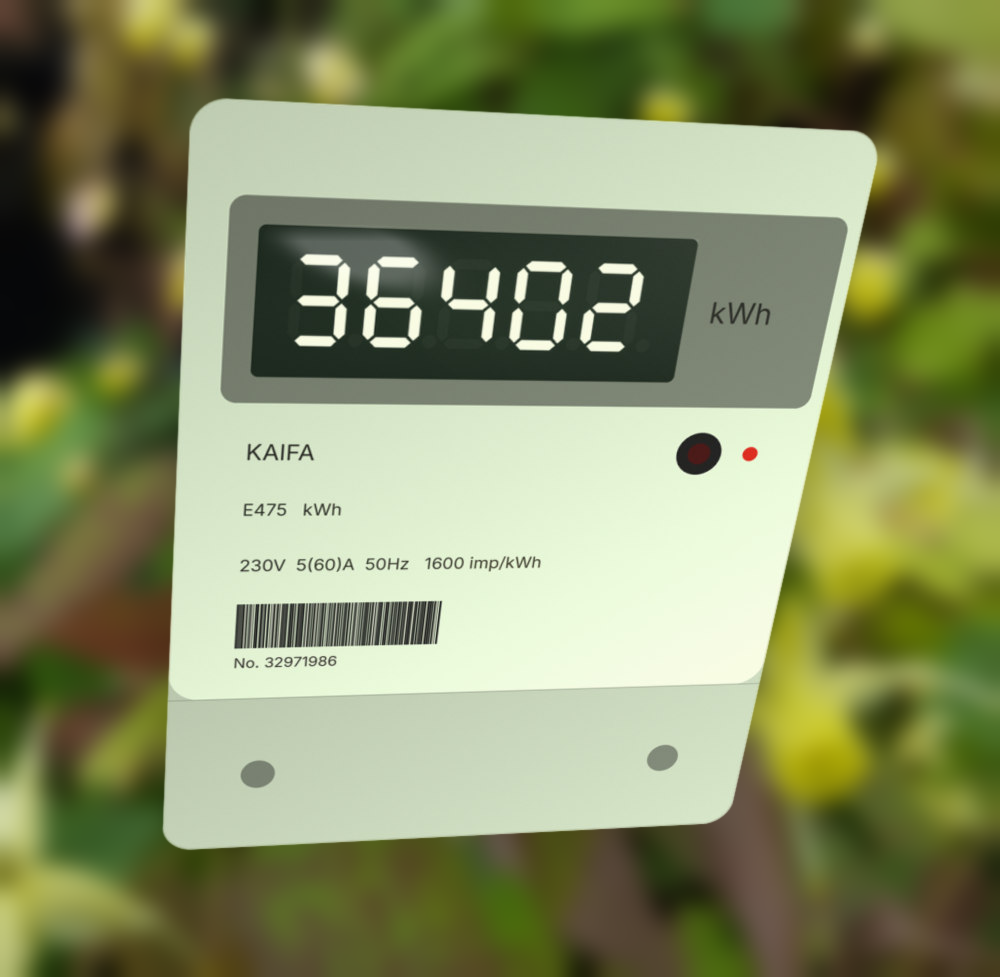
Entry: 36402 kWh
